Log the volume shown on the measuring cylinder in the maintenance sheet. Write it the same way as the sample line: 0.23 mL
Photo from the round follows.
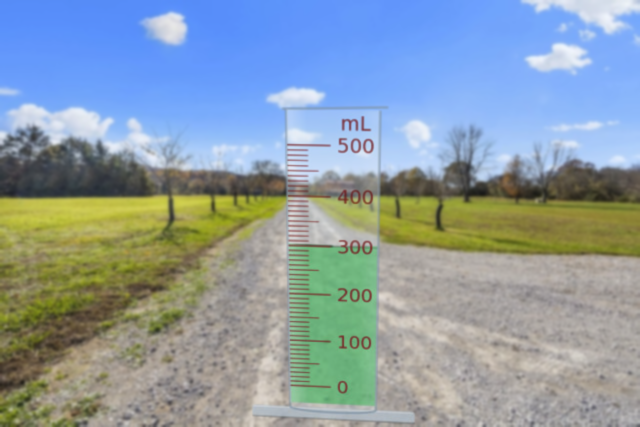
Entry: 300 mL
